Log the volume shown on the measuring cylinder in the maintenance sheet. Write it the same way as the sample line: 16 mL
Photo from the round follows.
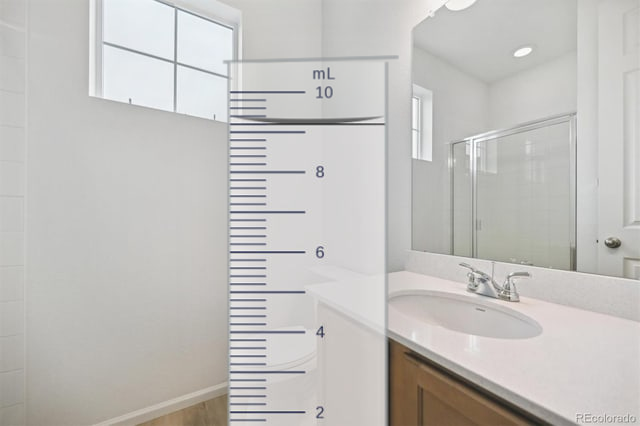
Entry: 9.2 mL
